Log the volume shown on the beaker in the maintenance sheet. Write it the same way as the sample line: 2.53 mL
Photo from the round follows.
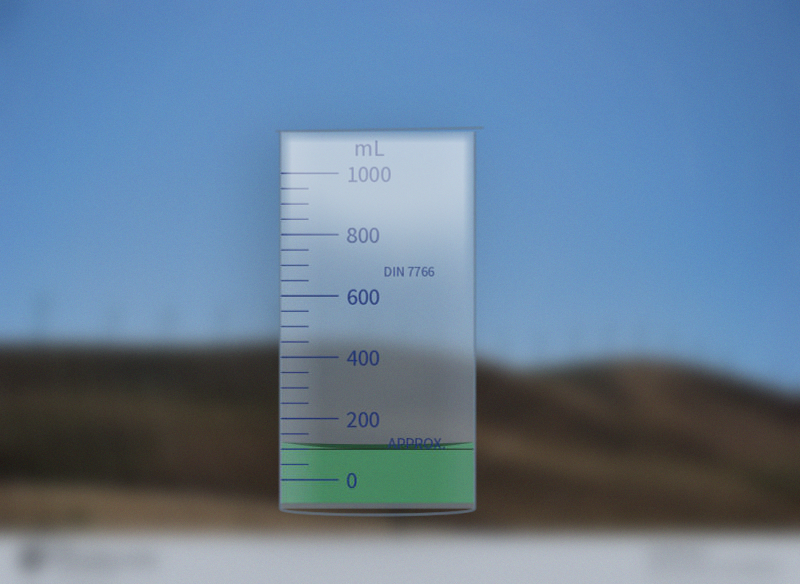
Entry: 100 mL
